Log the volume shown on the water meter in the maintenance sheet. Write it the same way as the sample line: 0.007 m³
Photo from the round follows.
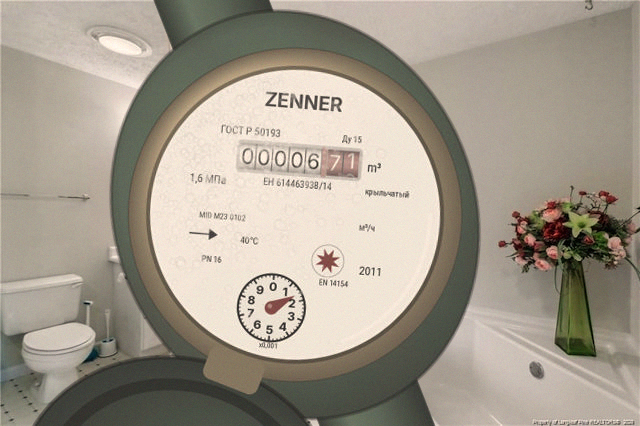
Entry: 6.711 m³
